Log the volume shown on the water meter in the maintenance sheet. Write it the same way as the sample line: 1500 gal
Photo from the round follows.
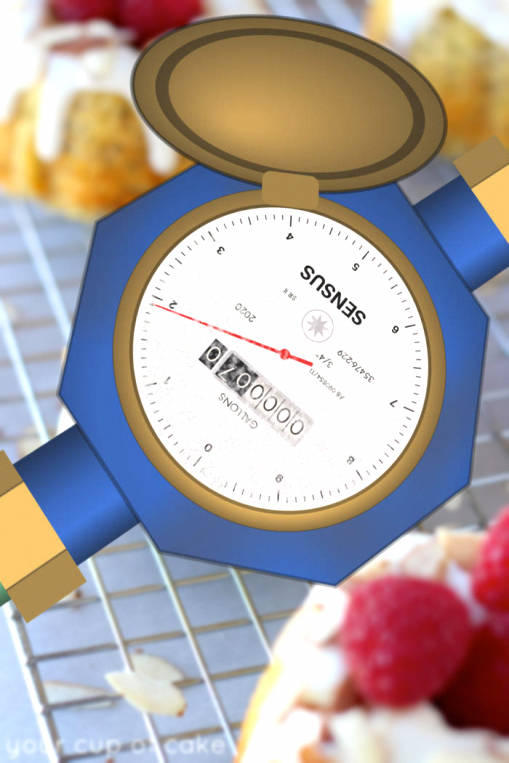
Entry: 71.9 gal
